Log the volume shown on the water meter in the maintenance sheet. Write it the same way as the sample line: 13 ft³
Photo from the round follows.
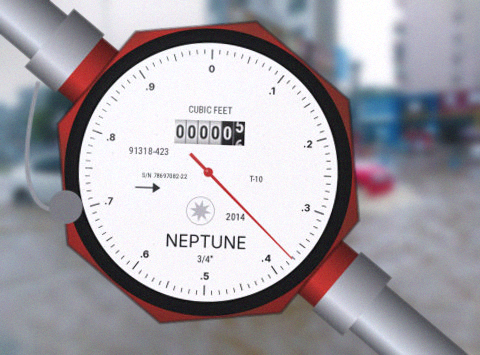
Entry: 5.37 ft³
